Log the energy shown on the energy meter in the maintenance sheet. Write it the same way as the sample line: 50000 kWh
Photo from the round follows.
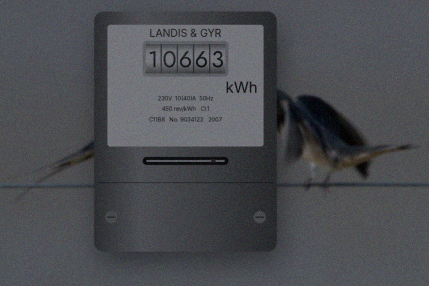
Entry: 10663 kWh
